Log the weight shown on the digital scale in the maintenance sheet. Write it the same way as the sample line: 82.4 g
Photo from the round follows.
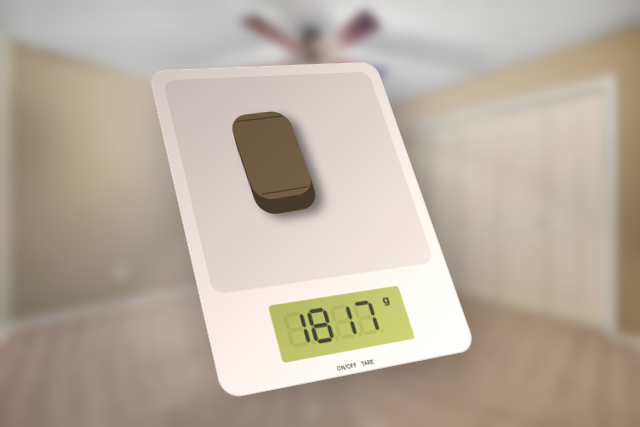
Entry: 1817 g
